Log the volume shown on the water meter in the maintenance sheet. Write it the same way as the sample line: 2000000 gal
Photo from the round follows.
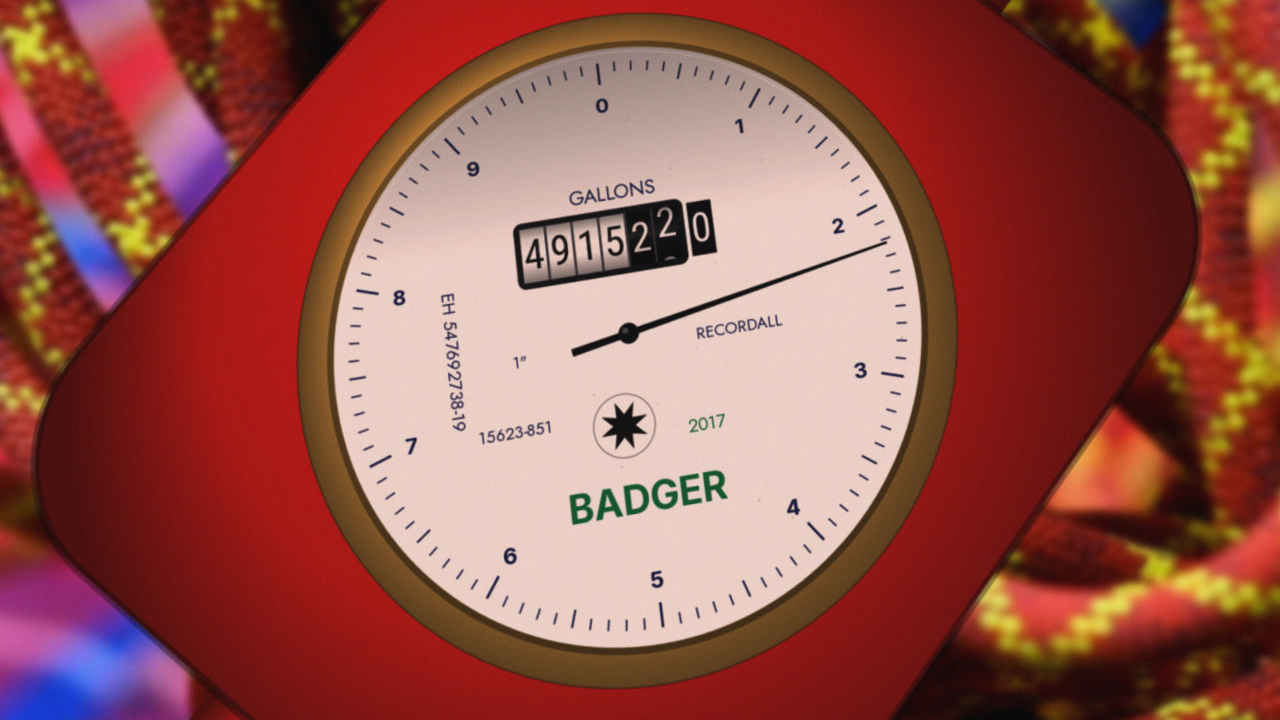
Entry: 4915222.2 gal
